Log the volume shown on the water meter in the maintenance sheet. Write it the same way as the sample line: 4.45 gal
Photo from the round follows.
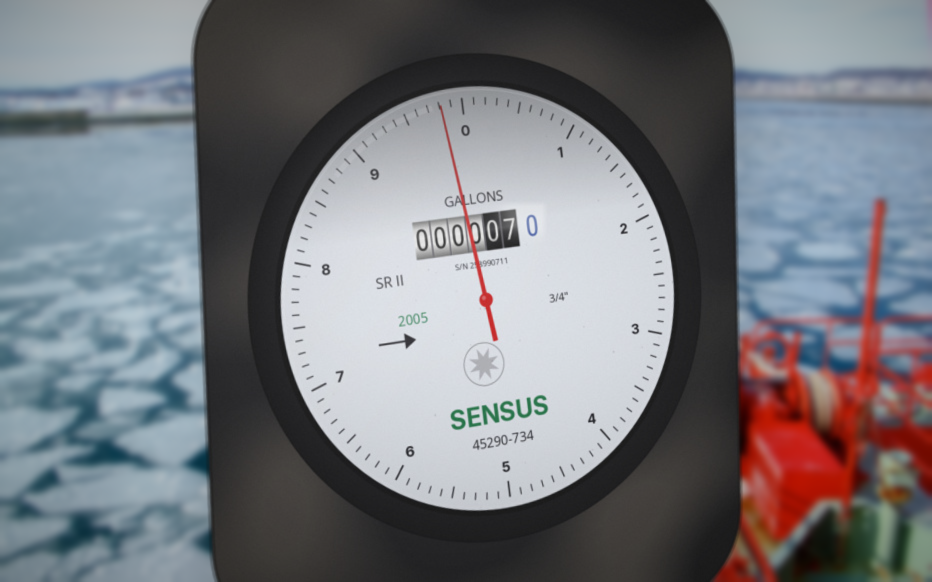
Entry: 69.8 gal
